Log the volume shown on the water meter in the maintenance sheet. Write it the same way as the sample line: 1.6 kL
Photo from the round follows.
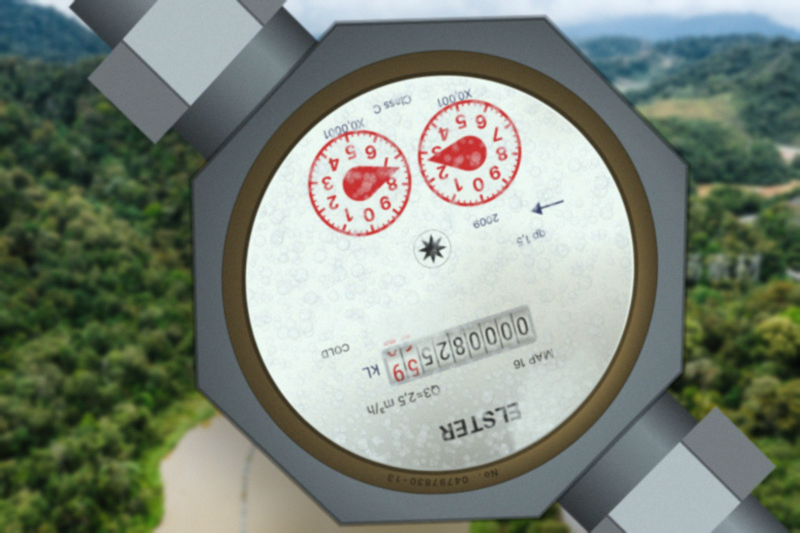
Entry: 825.5927 kL
